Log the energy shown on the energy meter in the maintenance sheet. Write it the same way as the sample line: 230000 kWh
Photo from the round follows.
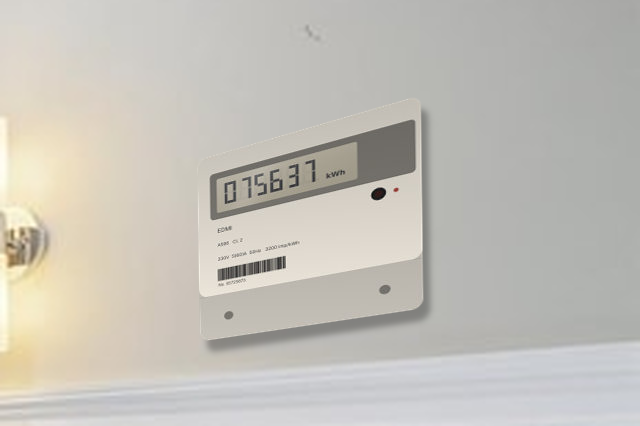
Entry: 75637 kWh
